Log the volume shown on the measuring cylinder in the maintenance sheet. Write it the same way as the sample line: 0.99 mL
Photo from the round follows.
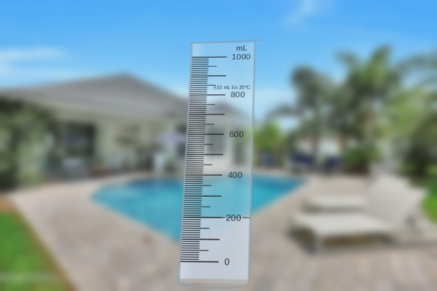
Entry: 200 mL
